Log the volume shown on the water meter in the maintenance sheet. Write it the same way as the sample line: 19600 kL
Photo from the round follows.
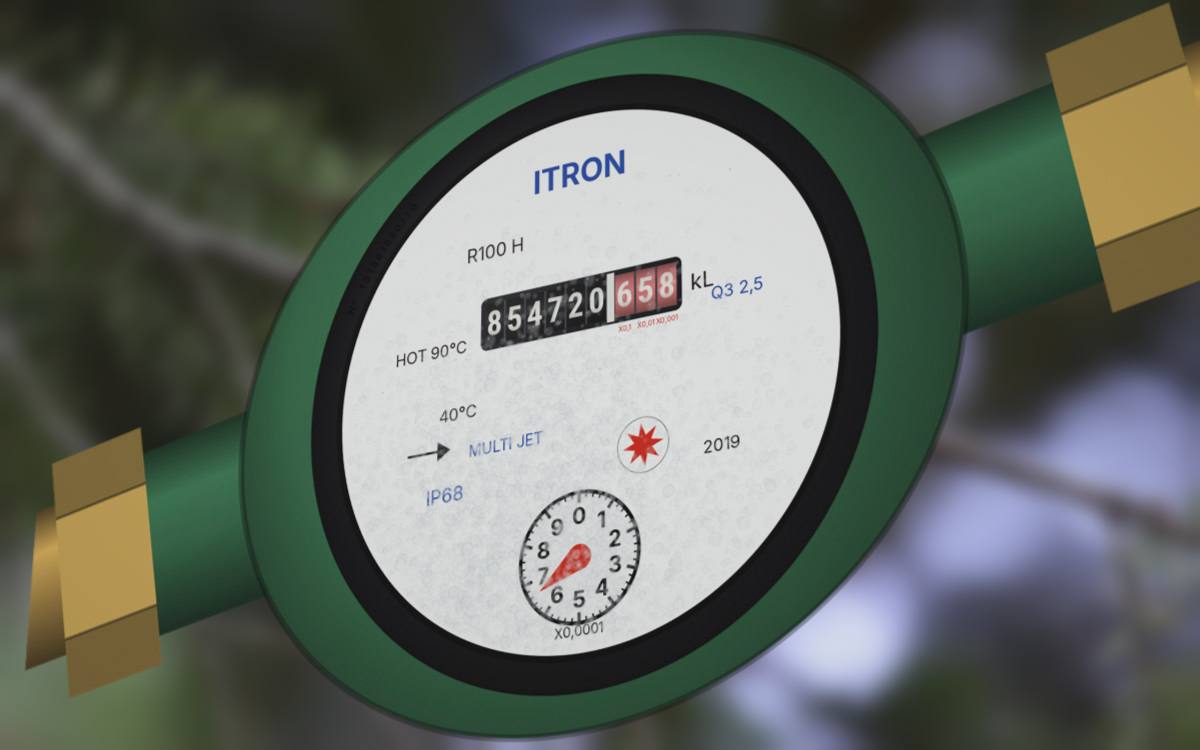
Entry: 854720.6586 kL
